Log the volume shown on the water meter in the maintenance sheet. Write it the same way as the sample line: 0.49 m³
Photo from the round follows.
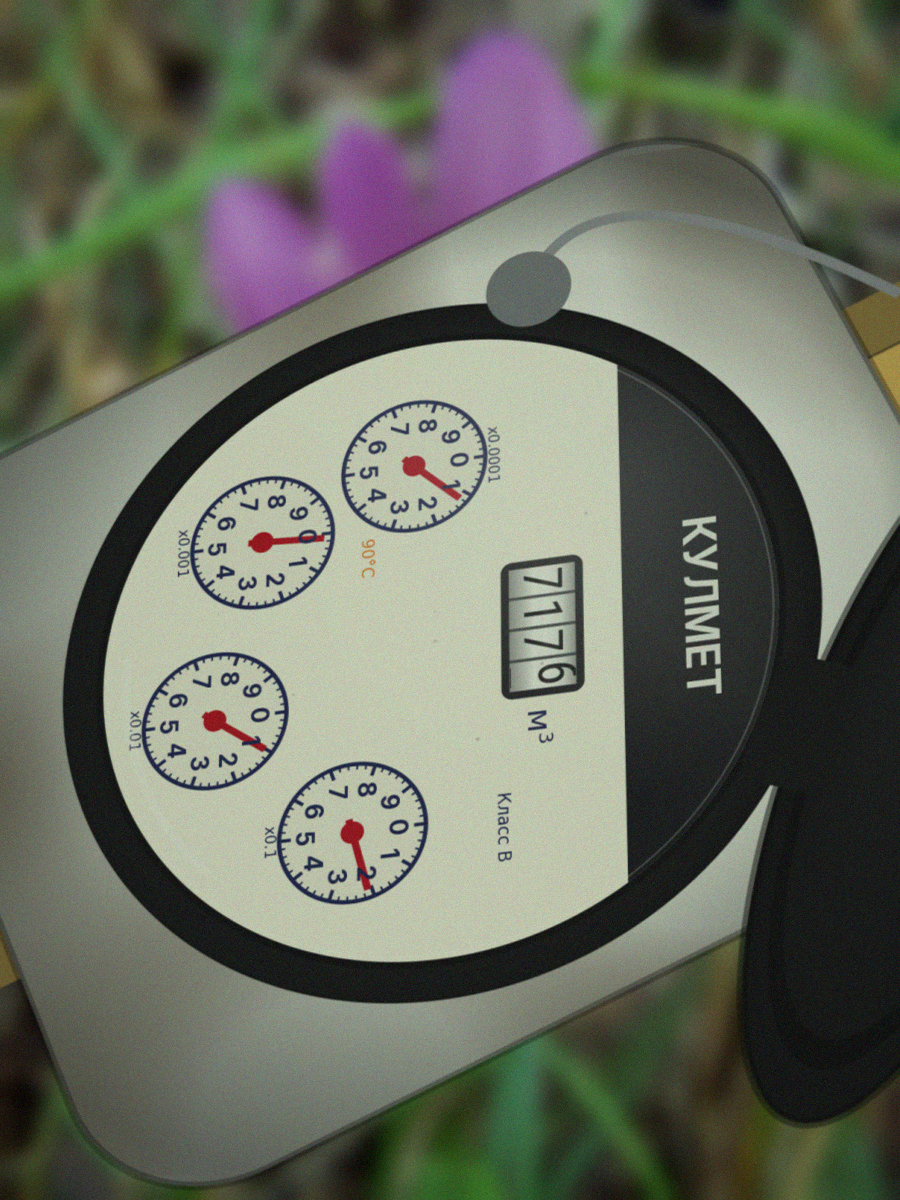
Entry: 7176.2101 m³
